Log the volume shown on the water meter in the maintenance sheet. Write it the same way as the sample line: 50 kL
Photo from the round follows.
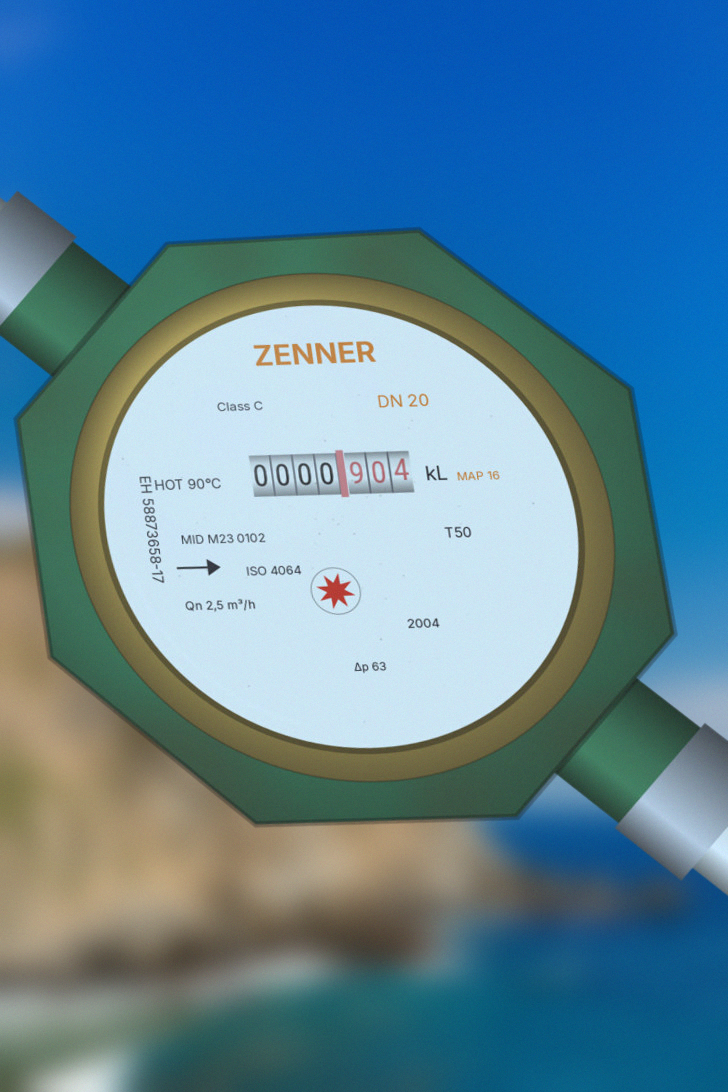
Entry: 0.904 kL
